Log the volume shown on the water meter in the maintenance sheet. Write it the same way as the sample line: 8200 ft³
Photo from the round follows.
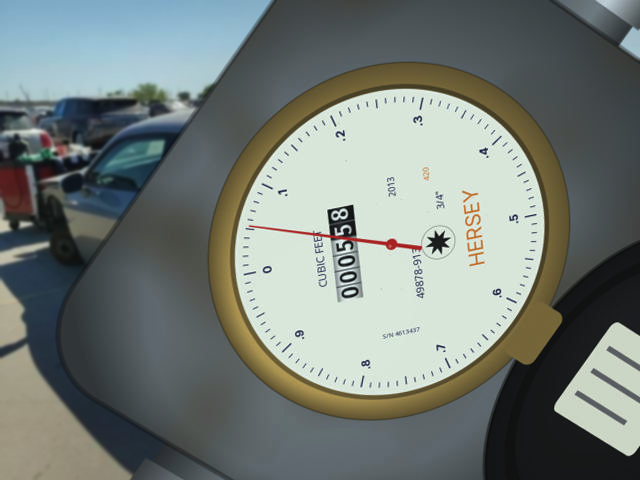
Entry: 558.05 ft³
